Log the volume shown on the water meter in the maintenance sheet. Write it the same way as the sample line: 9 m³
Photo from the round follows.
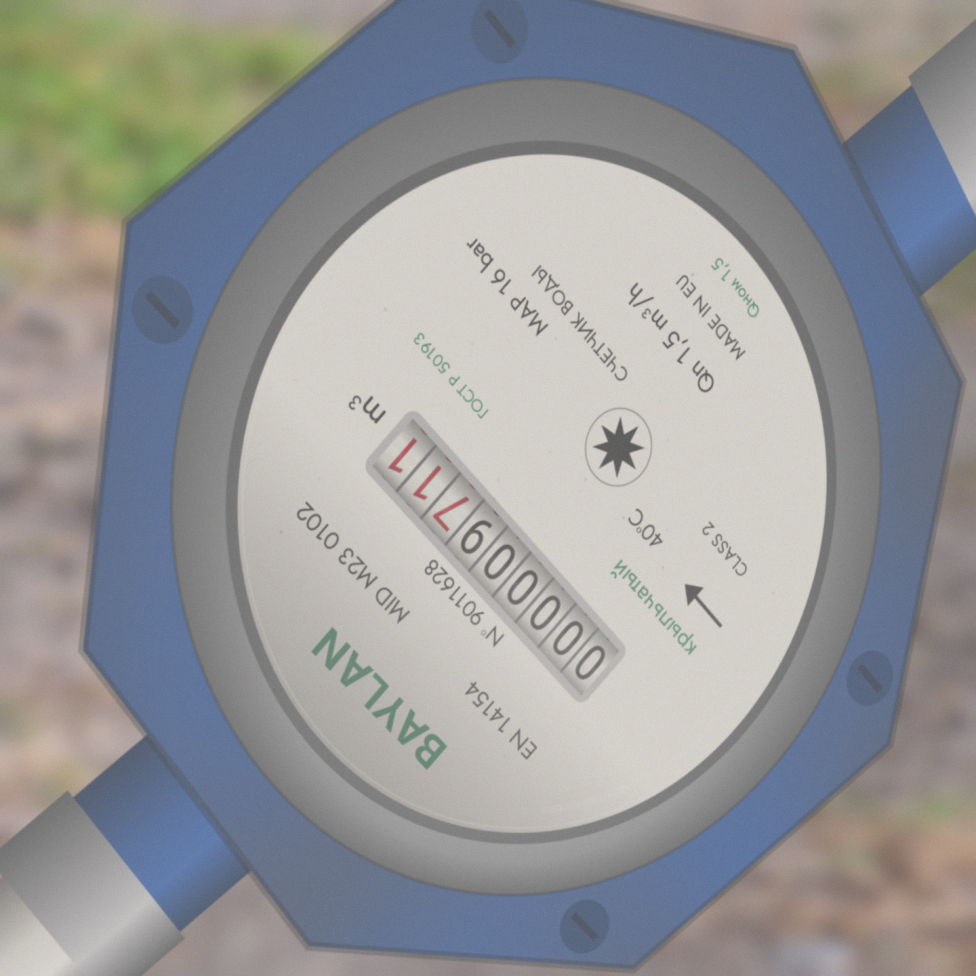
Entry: 9.711 m³
